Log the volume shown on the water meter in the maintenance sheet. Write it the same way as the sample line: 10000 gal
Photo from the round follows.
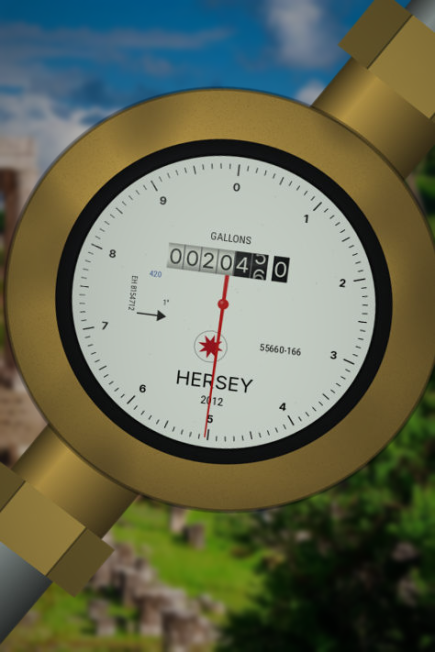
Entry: 20455.0 gal
